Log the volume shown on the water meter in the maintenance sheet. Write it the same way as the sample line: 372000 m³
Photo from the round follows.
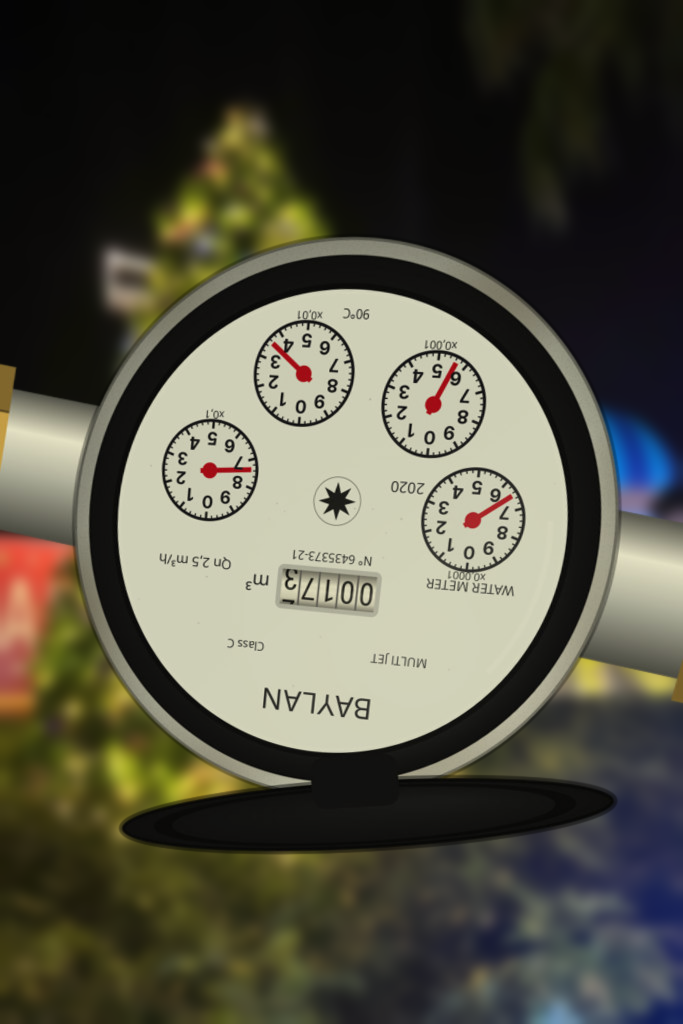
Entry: 172.7356 m³
